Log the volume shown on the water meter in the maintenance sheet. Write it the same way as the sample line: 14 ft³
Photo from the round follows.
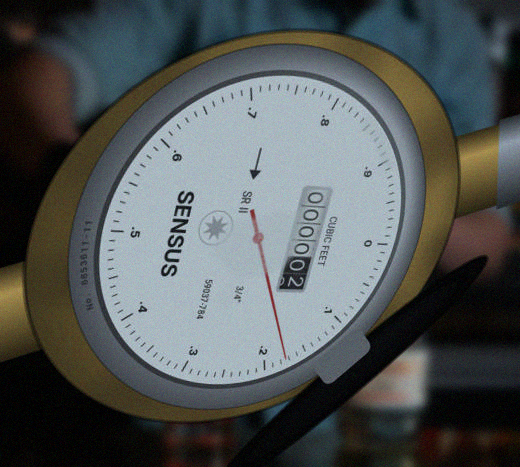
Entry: 2.17 ft³
